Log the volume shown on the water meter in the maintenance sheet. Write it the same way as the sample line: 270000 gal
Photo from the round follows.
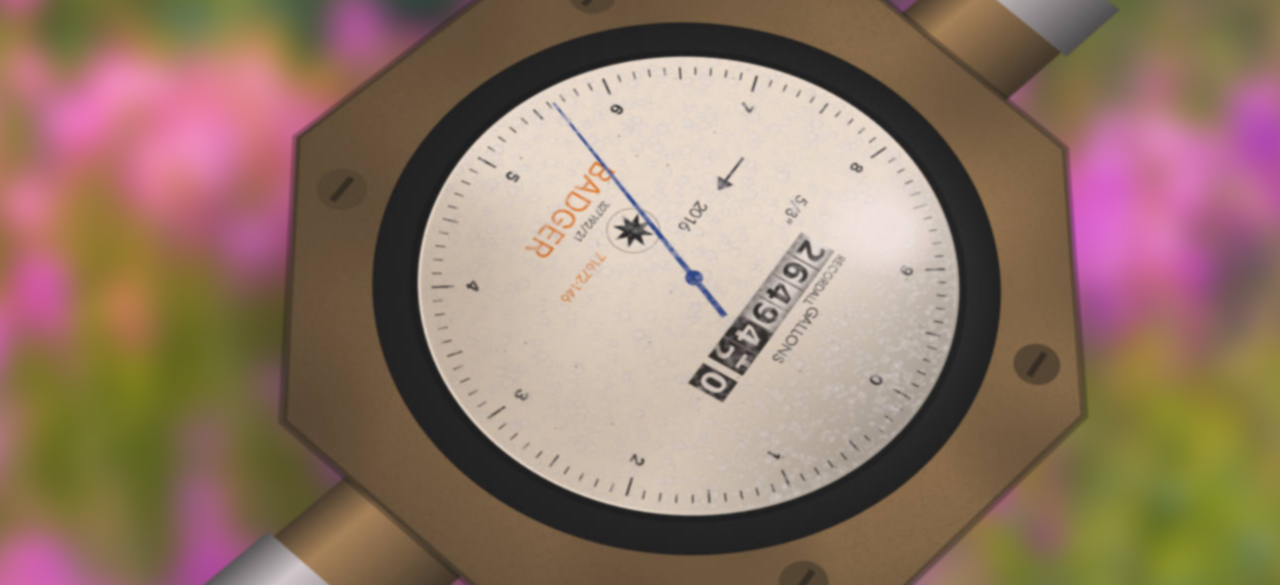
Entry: 2649415.6 gal
